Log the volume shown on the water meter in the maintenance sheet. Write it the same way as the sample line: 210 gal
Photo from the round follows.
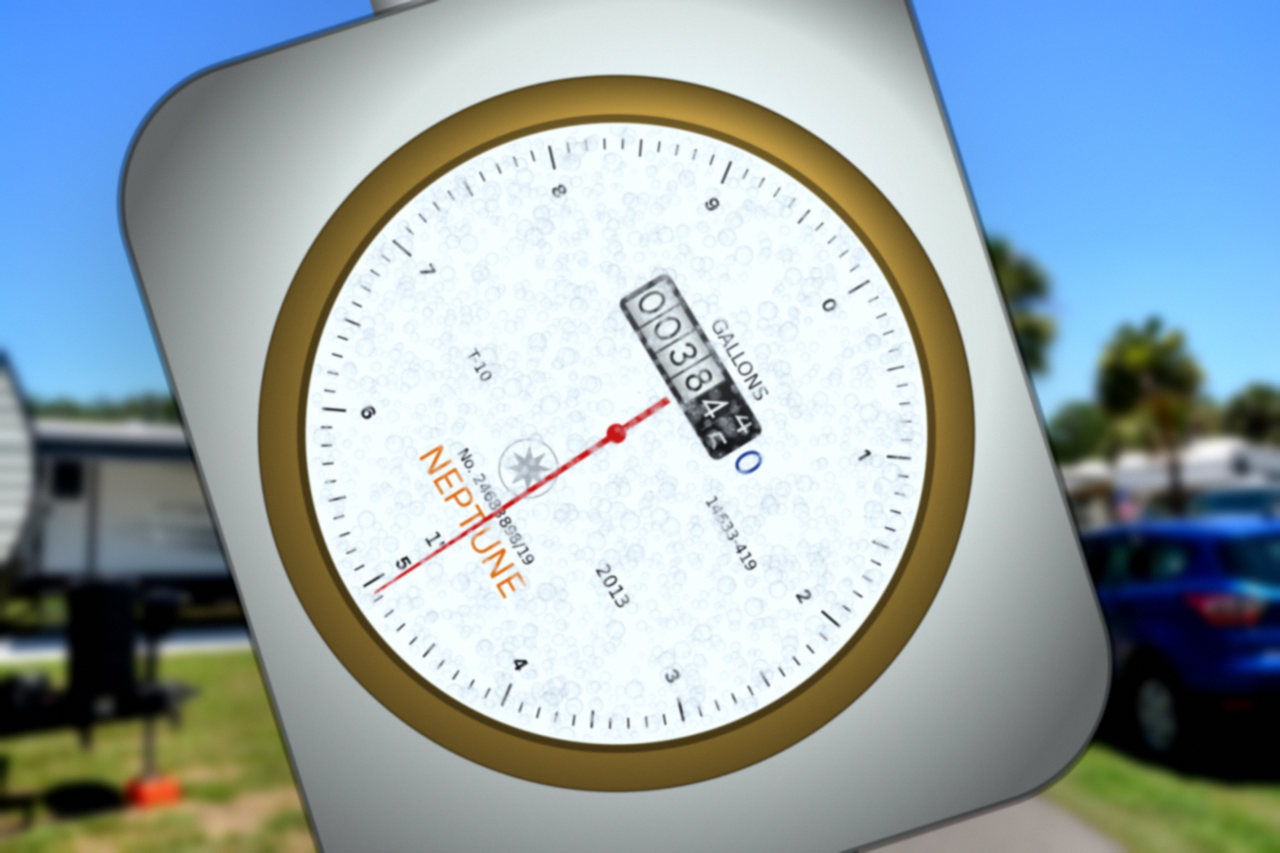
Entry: 38444.9 gal
